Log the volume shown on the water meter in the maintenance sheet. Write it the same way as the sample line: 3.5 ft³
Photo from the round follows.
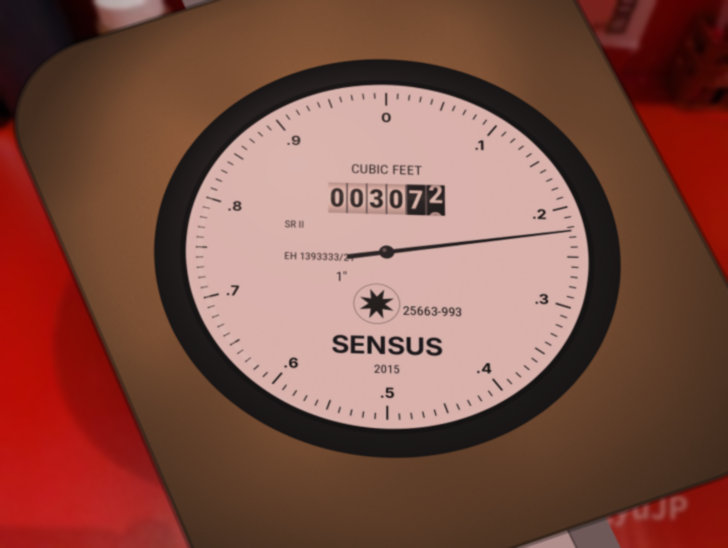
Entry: 3072.22 ft³
